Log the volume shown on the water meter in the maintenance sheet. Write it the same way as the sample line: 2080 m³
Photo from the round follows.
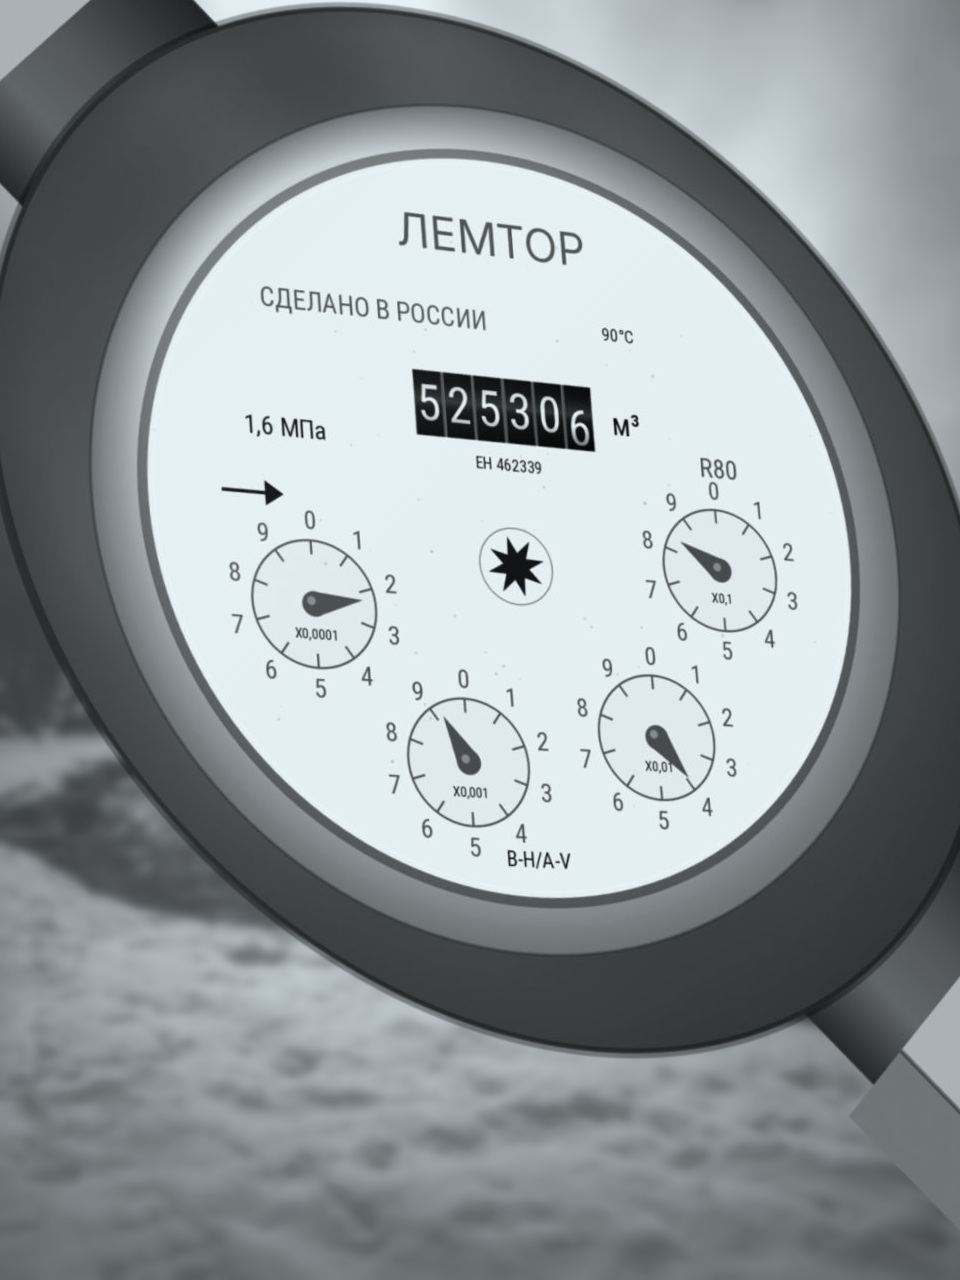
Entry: 525305.8392 m³
